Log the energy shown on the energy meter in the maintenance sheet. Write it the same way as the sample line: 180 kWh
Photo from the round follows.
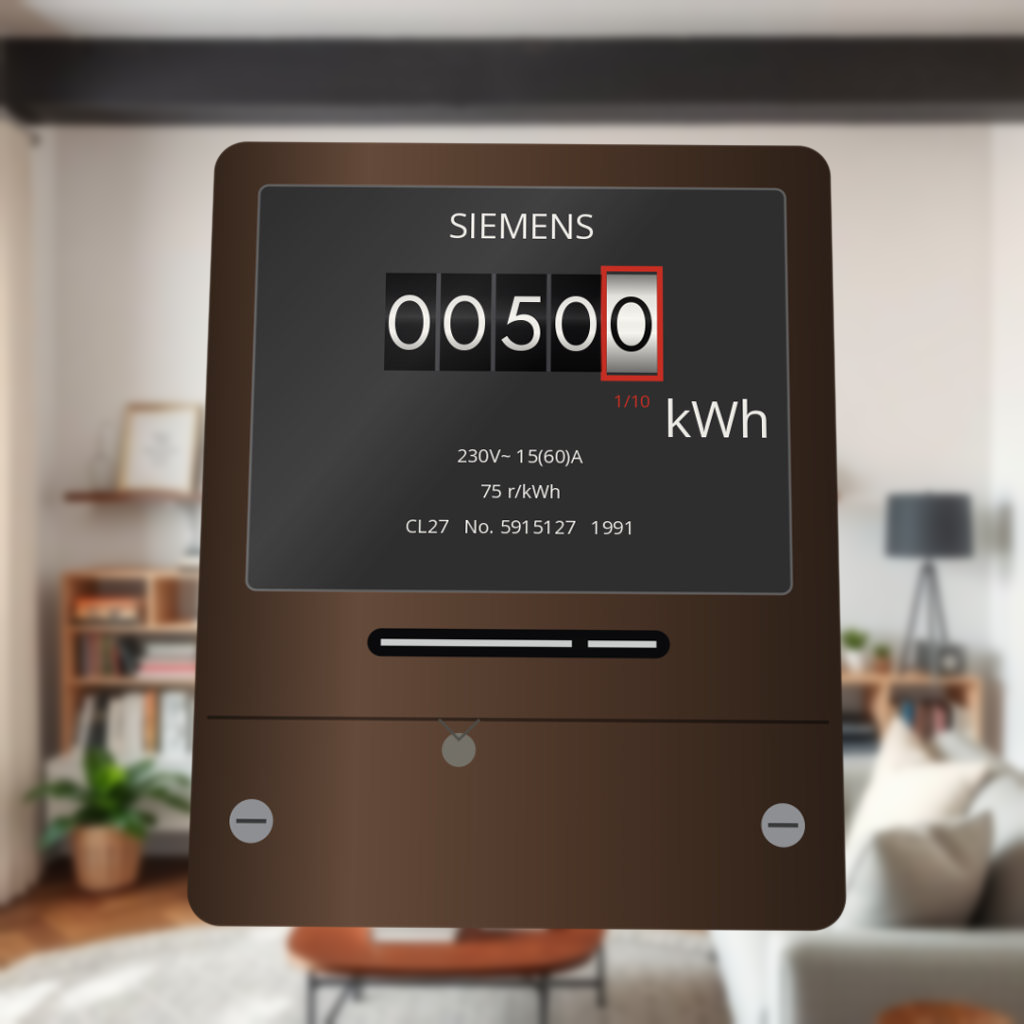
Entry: 50.0 kWh
